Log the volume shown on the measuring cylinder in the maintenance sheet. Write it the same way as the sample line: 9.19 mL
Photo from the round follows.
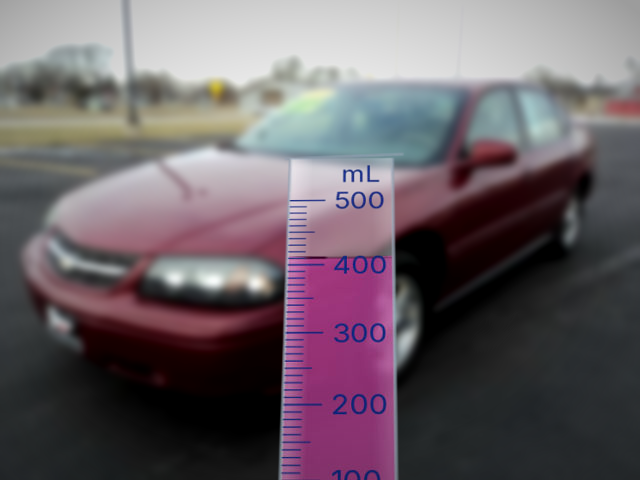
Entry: 410 mL
